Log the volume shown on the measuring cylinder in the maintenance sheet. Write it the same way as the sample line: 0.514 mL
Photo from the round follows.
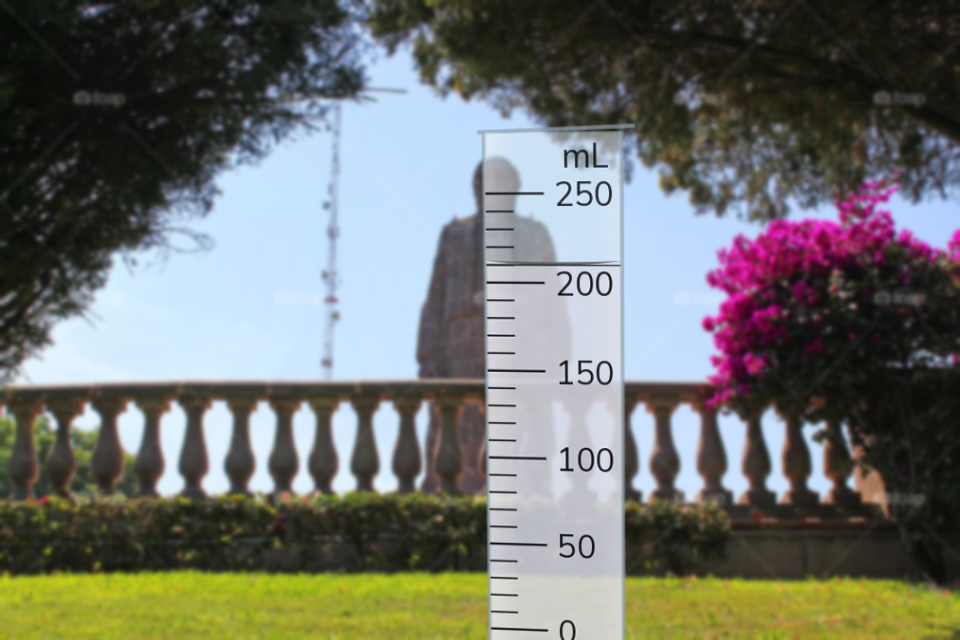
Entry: 210 mL
